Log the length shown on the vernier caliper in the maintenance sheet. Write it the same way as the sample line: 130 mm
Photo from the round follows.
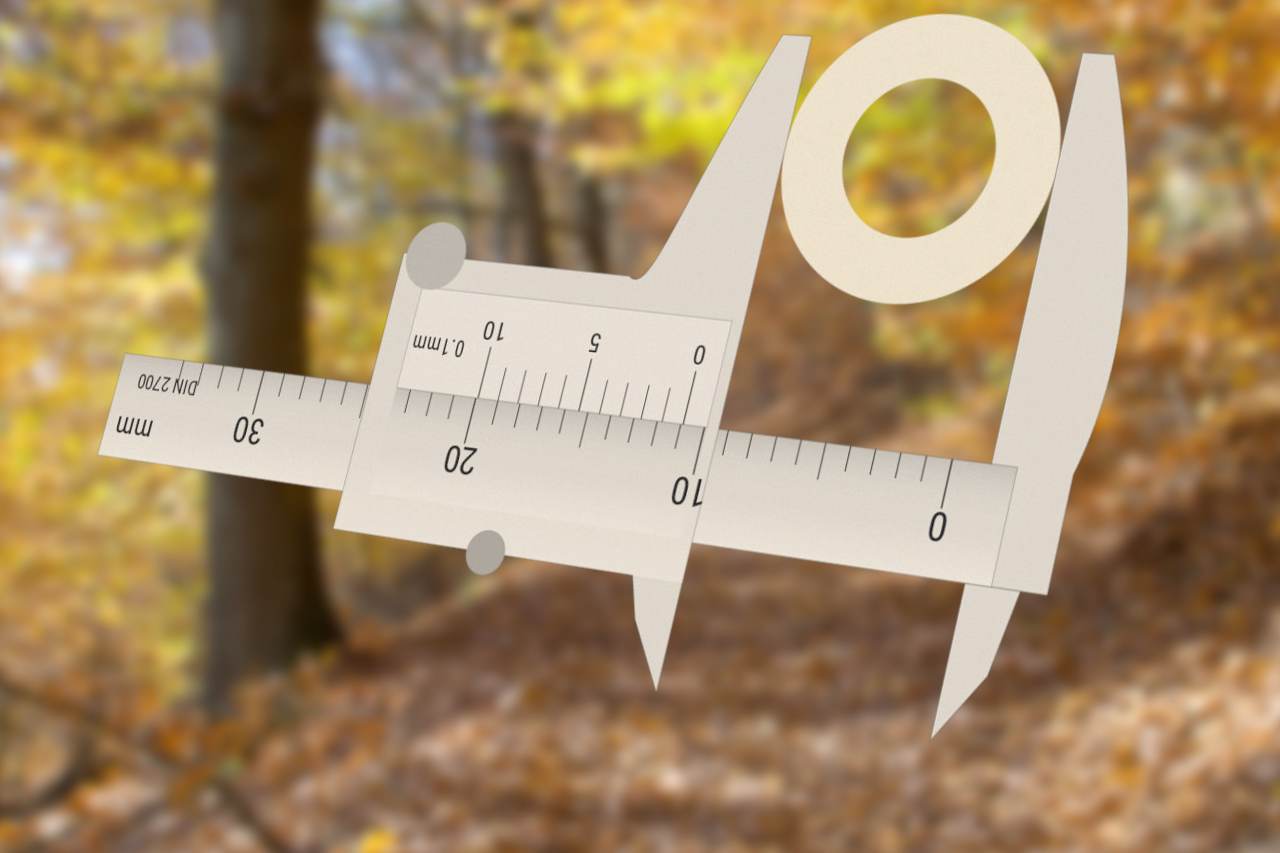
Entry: 10.9 mm
